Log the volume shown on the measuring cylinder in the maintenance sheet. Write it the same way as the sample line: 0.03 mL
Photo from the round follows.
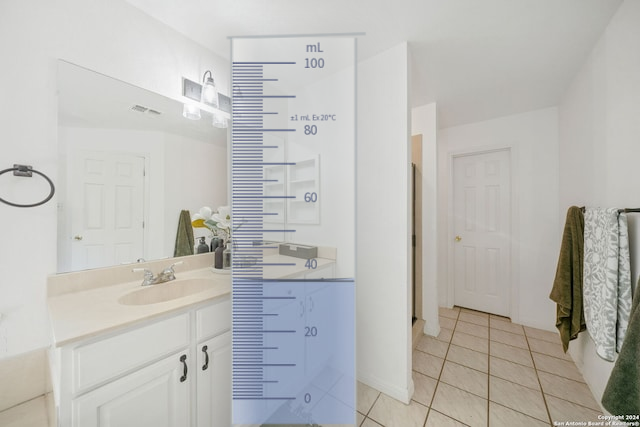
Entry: 35 mL
